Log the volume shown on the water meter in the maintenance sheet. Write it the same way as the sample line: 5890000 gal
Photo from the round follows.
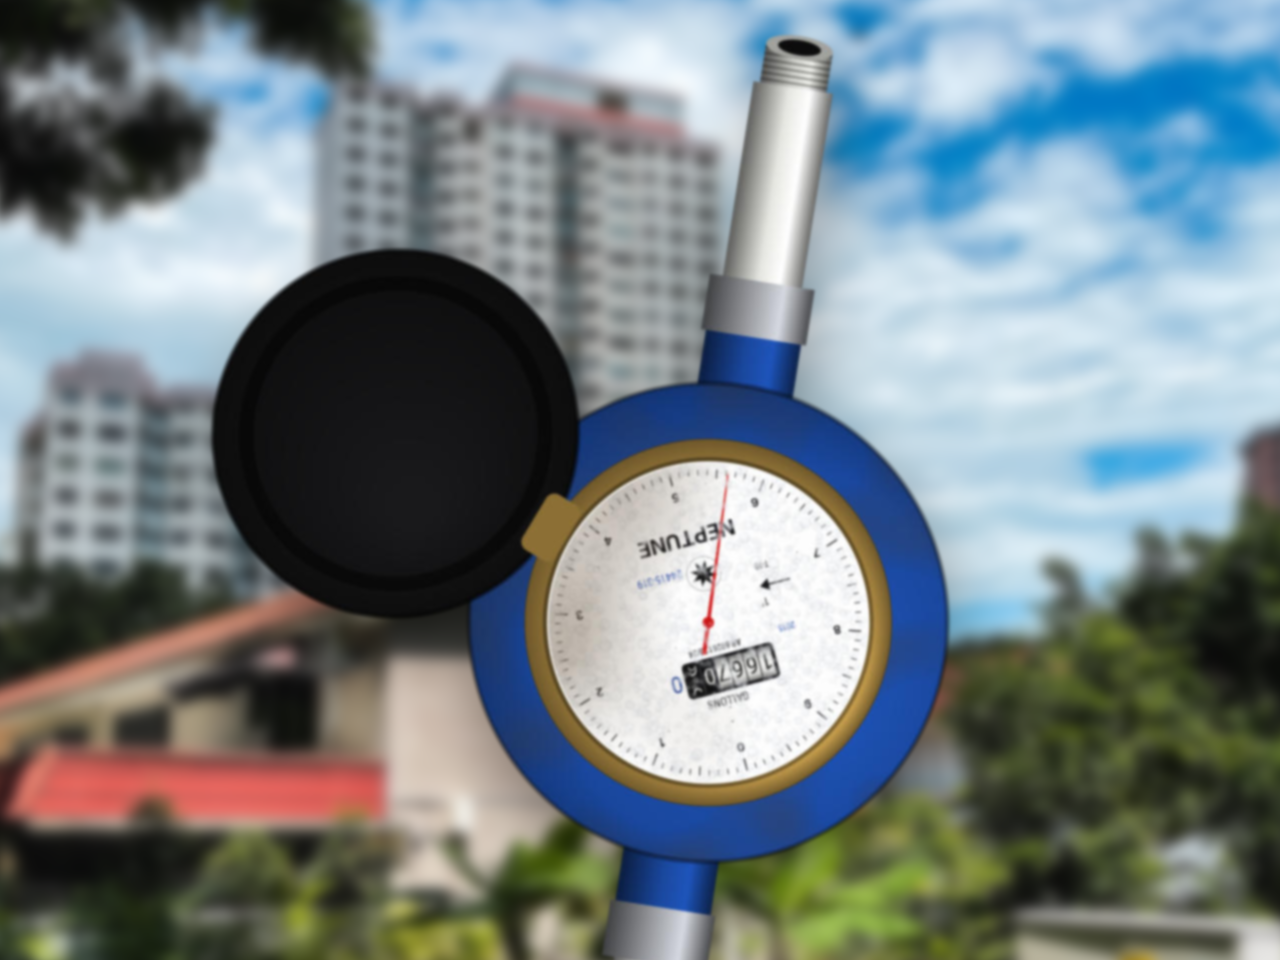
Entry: 1667055.6 gal
